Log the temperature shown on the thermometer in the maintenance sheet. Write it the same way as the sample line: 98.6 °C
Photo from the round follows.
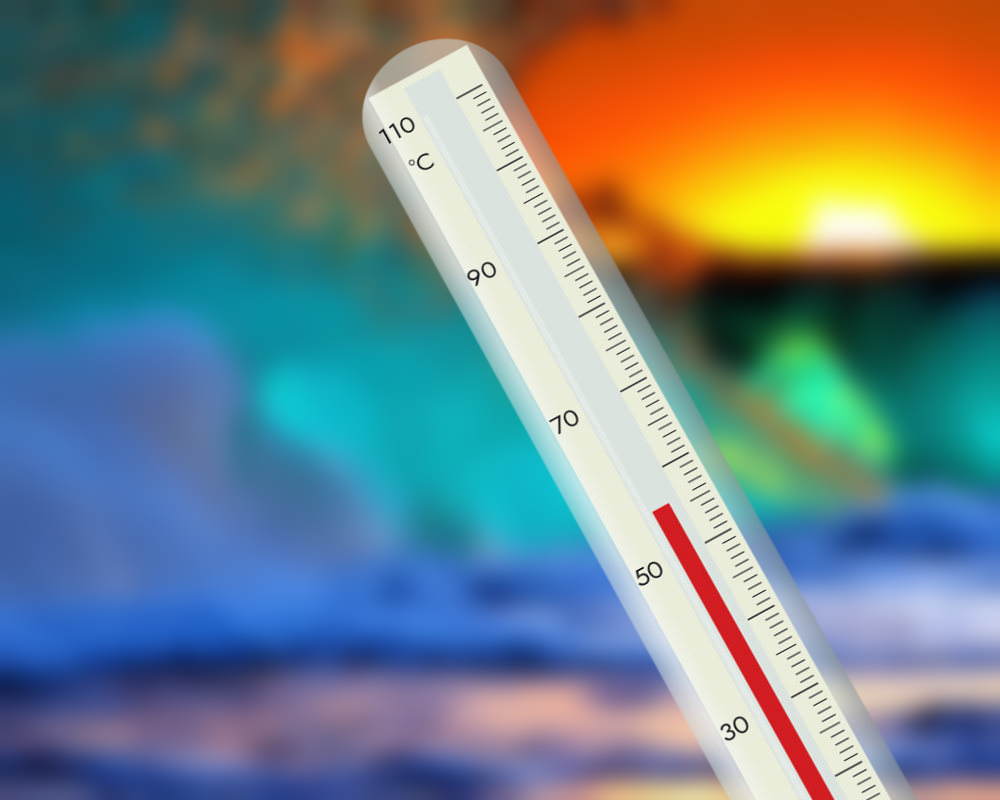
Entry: 56 °C
